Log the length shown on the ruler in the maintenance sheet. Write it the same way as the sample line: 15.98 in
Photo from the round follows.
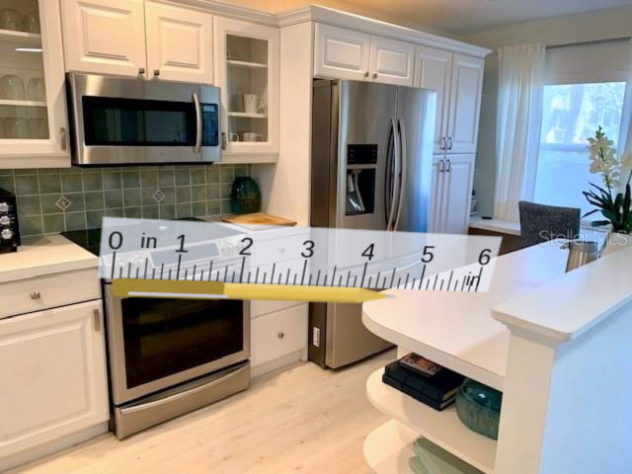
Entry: 4.625 in
